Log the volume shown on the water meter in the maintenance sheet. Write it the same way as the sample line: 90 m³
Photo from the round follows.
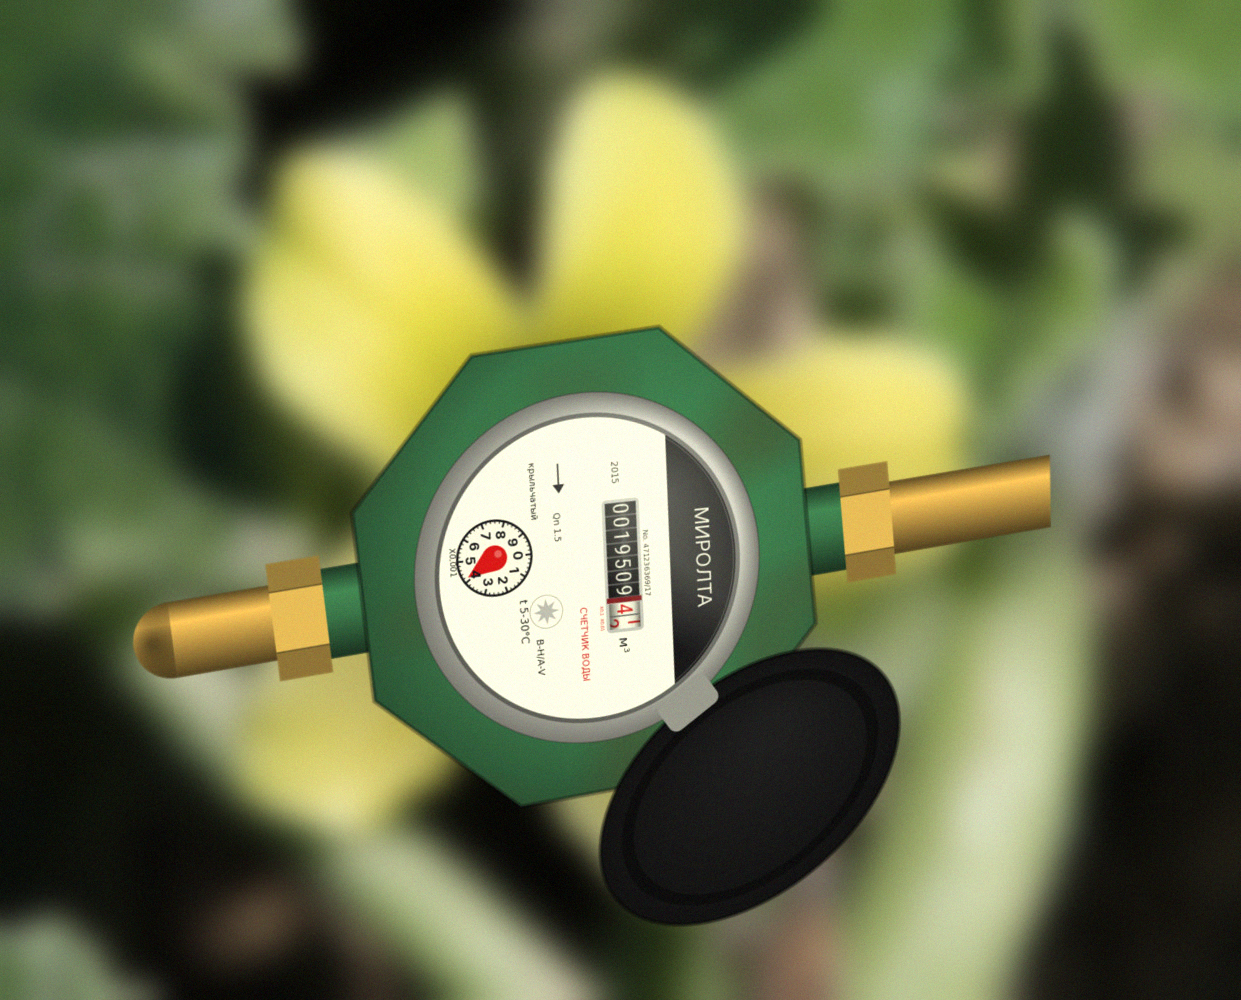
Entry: 19509.414 m³
